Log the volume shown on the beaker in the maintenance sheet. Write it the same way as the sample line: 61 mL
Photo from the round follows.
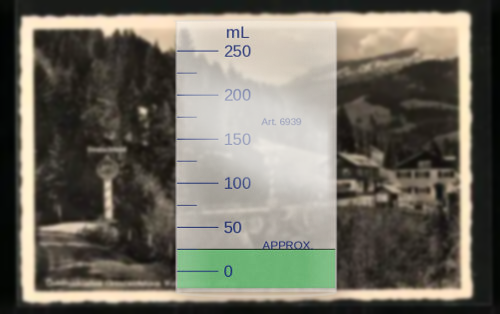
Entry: 25 mL
